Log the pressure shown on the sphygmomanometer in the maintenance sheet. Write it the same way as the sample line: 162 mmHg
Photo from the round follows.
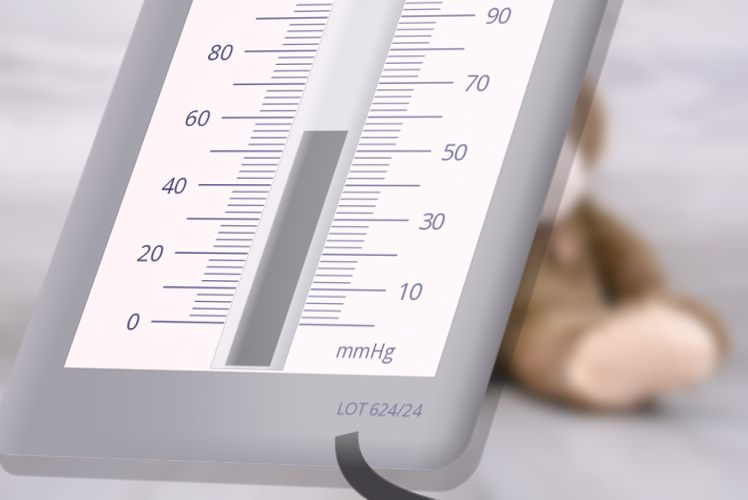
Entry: 56 mmHg
